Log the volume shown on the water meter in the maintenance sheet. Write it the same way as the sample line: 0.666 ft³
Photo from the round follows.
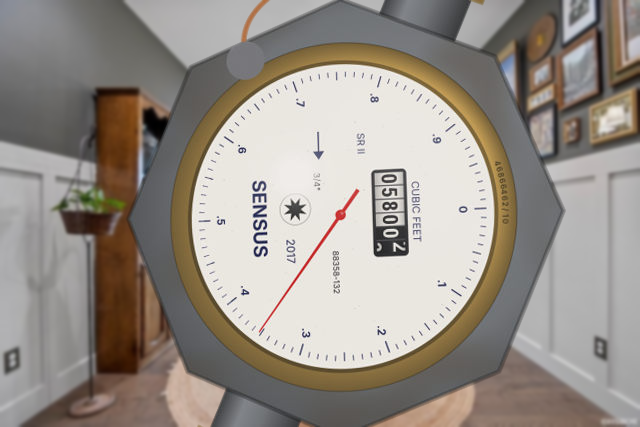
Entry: 58002.35 ft³
